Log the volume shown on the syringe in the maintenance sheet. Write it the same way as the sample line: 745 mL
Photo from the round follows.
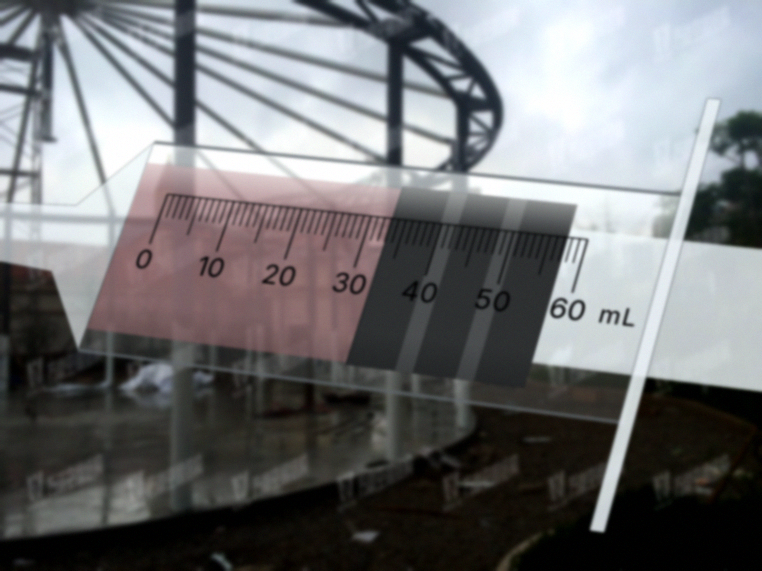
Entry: 33 mL
